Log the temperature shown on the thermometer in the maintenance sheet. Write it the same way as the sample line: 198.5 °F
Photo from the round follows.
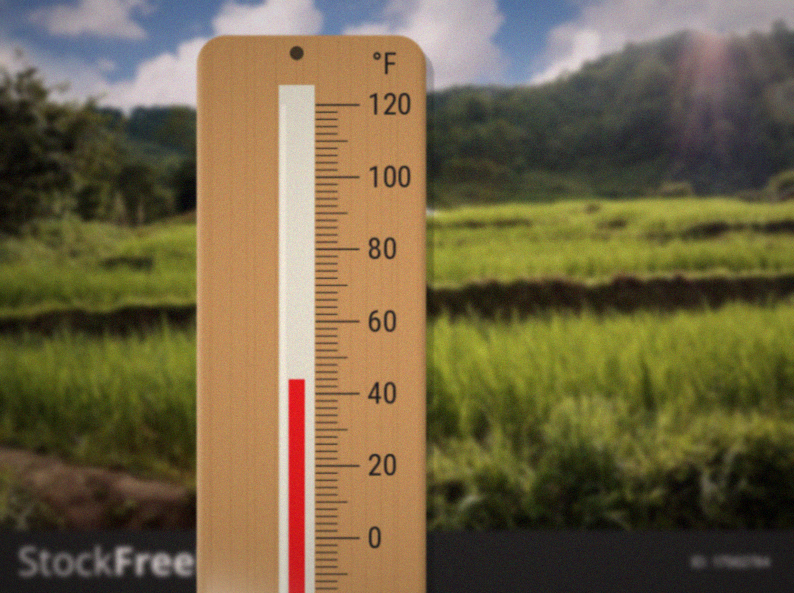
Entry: 44 °F
